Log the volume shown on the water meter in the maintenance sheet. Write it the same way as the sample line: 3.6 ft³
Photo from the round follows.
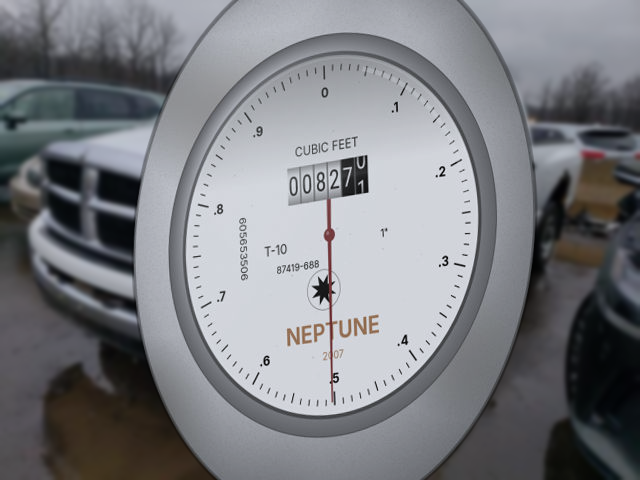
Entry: 8270.50 ft³
